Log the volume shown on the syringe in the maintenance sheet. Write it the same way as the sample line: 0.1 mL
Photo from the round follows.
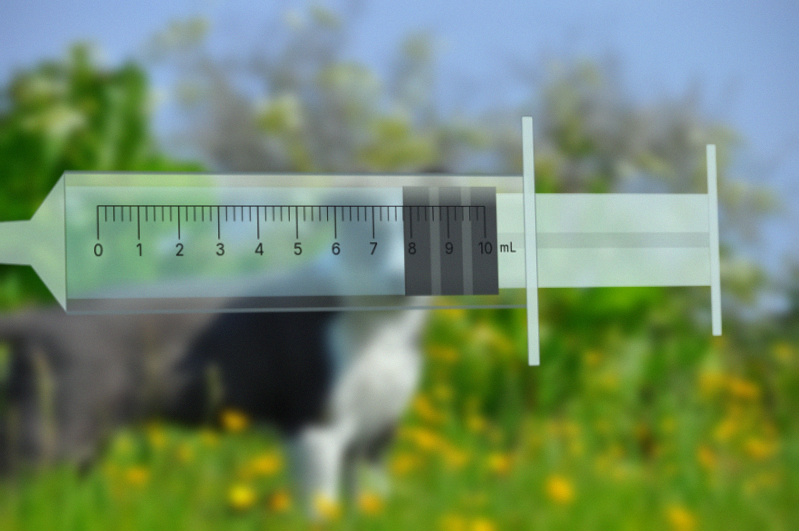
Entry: 7.8 mL
